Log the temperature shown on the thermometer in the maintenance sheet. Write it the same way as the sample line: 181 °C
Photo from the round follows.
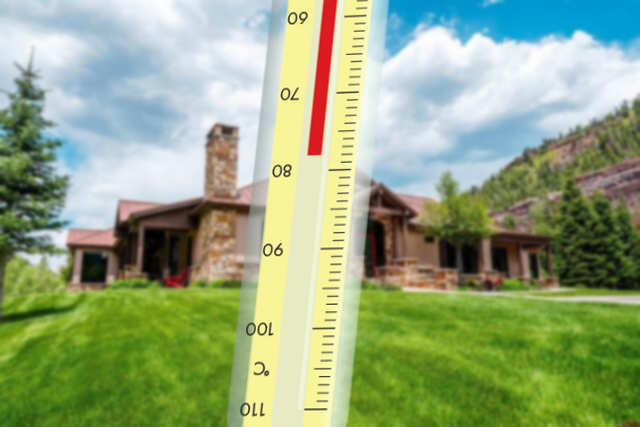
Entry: 78 °C
